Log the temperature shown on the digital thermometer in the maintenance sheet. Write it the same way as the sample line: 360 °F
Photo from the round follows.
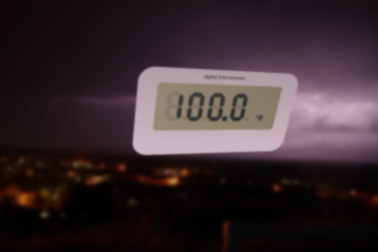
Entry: 100.0 °F
